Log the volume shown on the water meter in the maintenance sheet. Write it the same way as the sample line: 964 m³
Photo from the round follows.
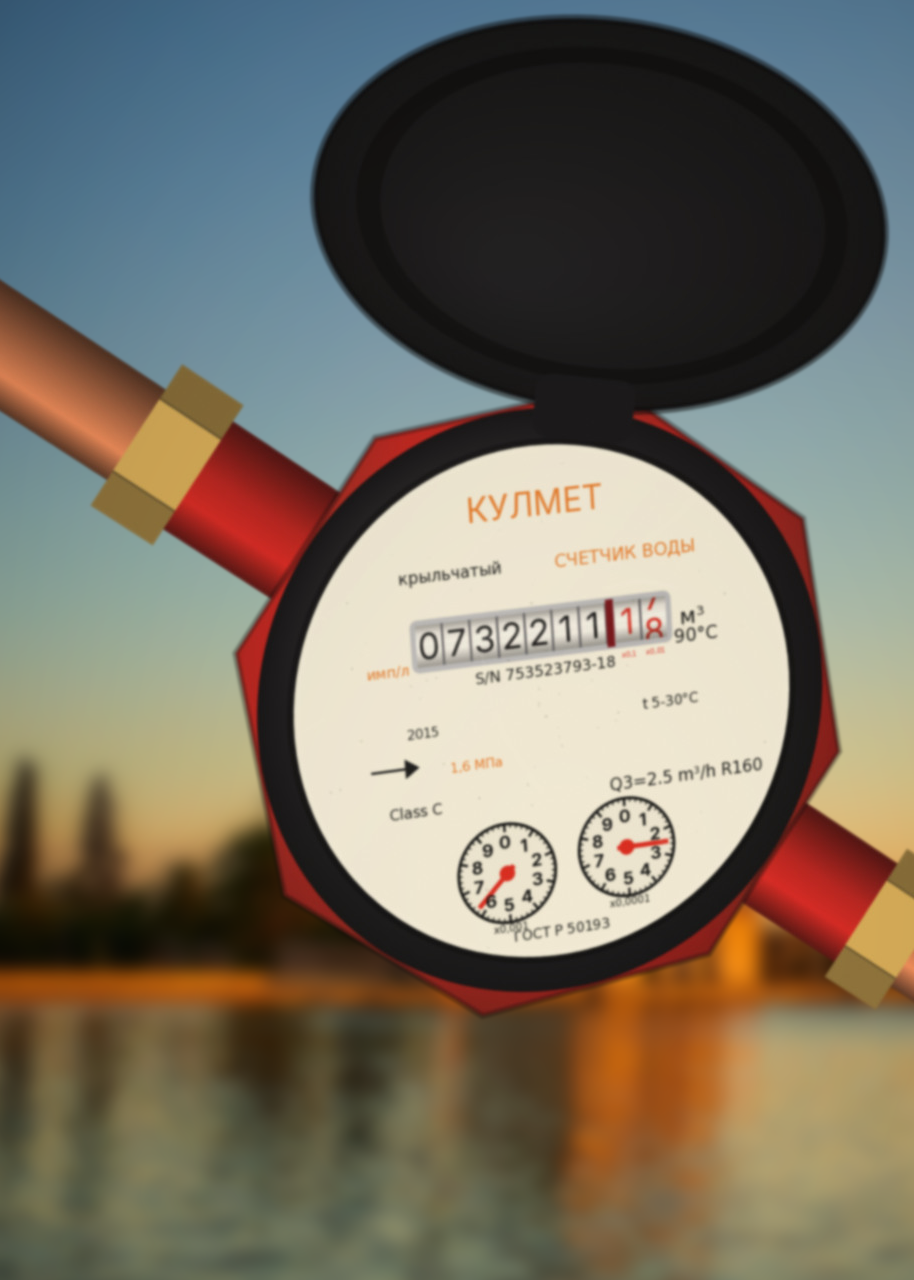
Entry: 732211.1762 m³
